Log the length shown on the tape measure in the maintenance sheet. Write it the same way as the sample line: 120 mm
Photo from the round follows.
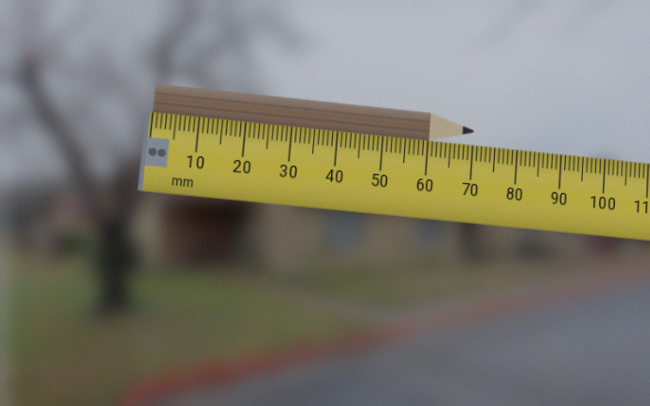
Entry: 70 mm
